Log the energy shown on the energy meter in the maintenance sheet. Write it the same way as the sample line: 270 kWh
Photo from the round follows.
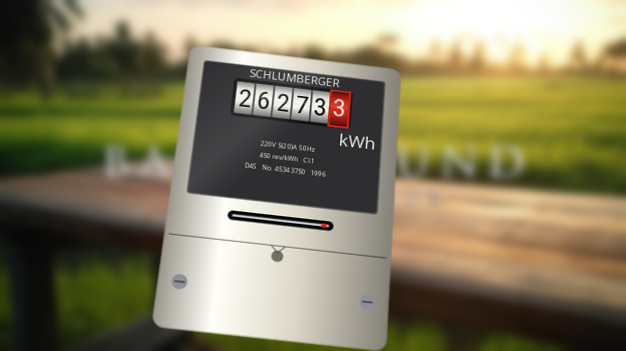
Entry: 26273.3 kWh
